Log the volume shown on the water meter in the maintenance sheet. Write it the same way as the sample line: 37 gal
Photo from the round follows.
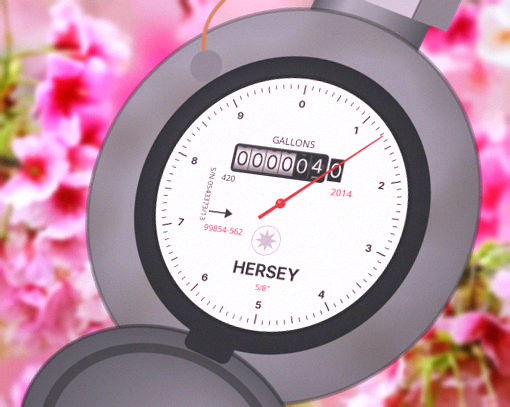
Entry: 41.3 gal
